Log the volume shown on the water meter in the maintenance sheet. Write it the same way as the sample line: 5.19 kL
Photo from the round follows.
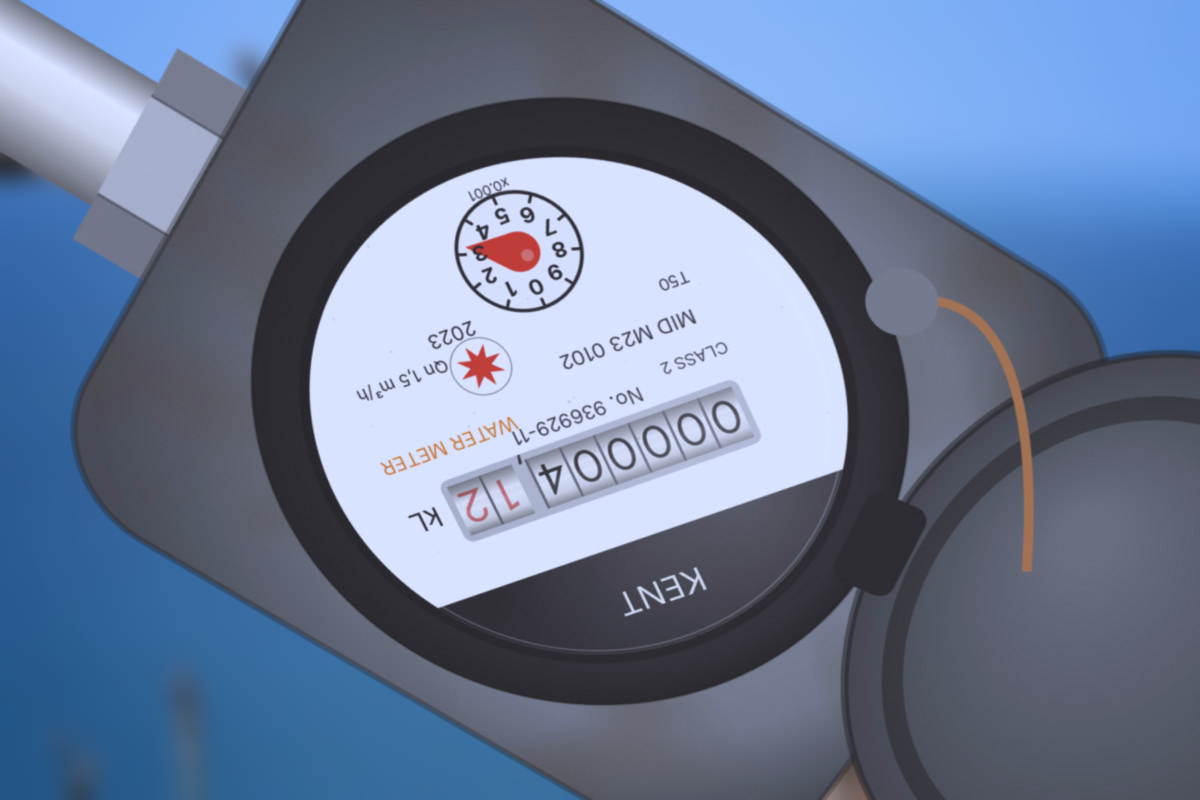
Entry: 4.123 kL
